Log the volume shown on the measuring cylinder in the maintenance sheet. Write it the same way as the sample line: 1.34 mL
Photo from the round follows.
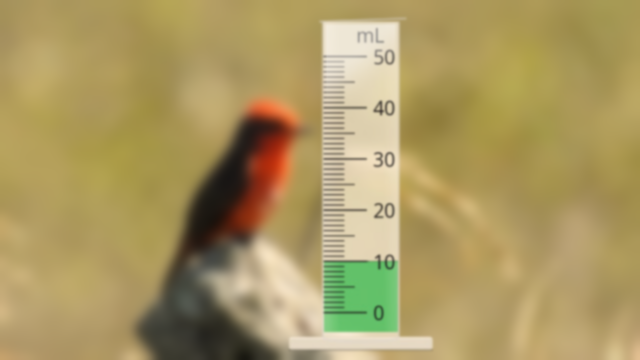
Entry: 10 mL
